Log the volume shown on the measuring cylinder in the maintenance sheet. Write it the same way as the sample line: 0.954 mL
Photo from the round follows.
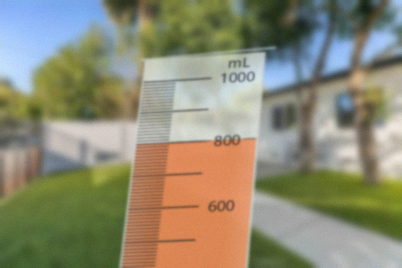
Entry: 800 mL
